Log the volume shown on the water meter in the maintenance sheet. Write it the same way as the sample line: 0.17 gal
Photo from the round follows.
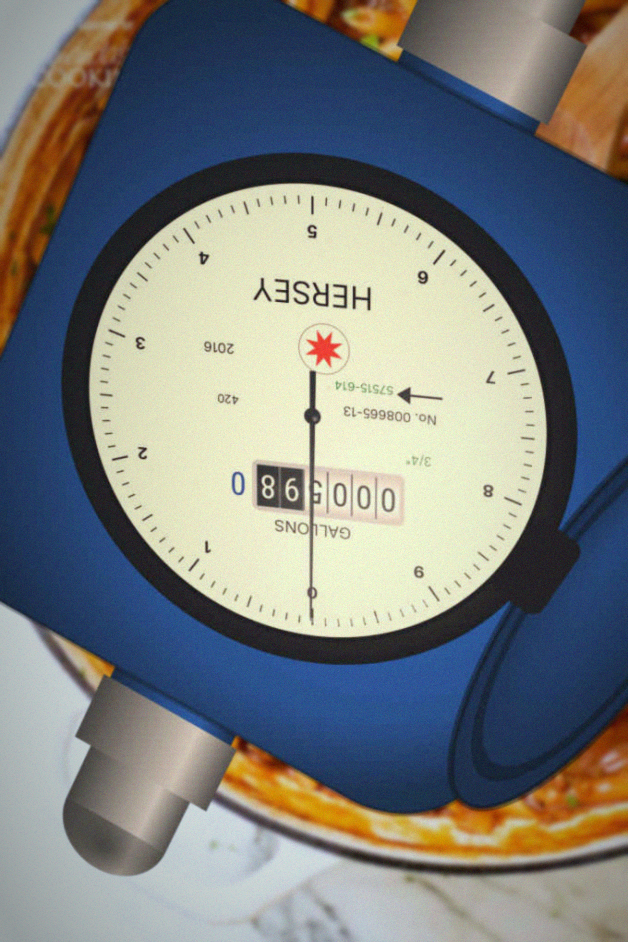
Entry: 5980.0 gal
